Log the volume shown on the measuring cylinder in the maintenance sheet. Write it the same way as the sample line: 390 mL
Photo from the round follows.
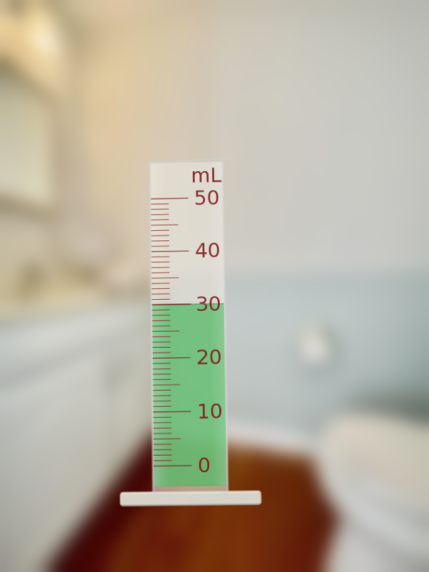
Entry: 30 mL
